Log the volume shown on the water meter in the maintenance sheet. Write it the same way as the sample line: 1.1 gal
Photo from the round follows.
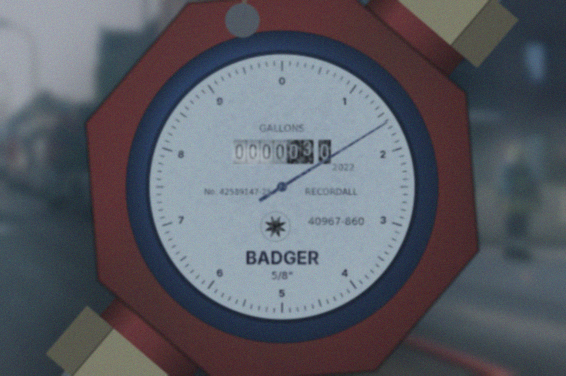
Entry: 31.6 gal
